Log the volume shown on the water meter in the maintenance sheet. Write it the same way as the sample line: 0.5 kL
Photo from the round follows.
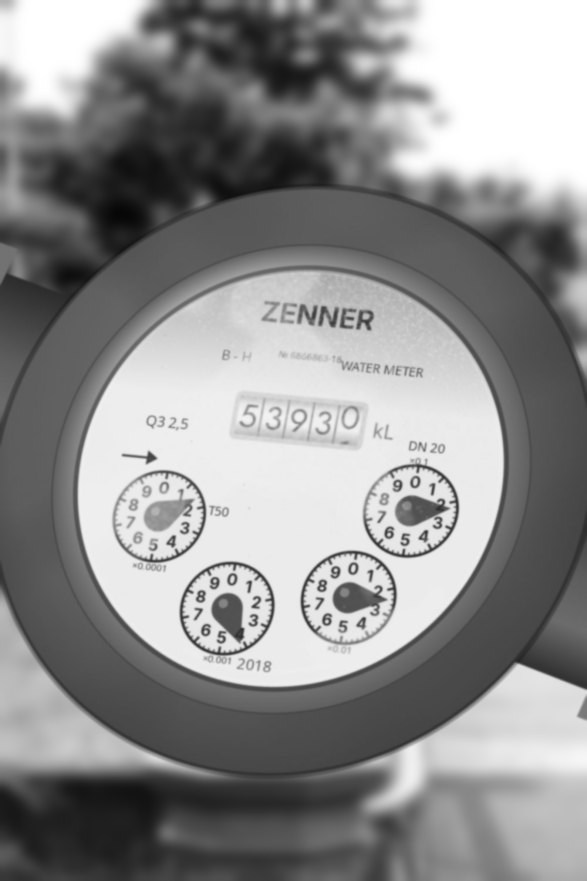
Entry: 53930.2241 kL
